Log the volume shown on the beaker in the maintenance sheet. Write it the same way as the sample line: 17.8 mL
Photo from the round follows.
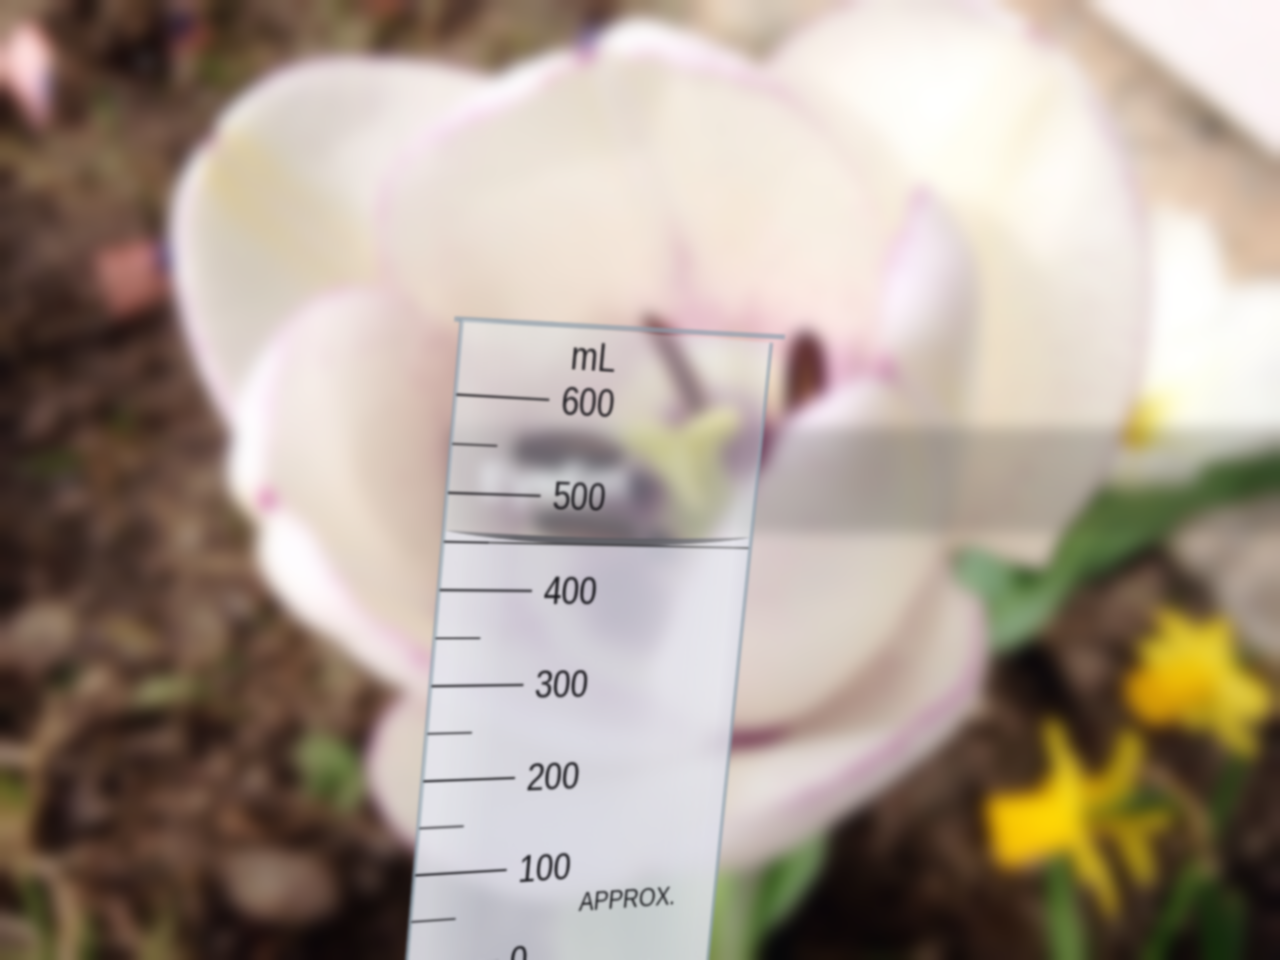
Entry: 450 mL
